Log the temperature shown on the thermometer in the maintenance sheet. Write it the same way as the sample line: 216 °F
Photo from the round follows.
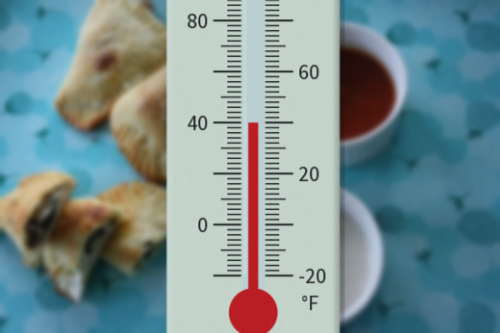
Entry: 40 °F
